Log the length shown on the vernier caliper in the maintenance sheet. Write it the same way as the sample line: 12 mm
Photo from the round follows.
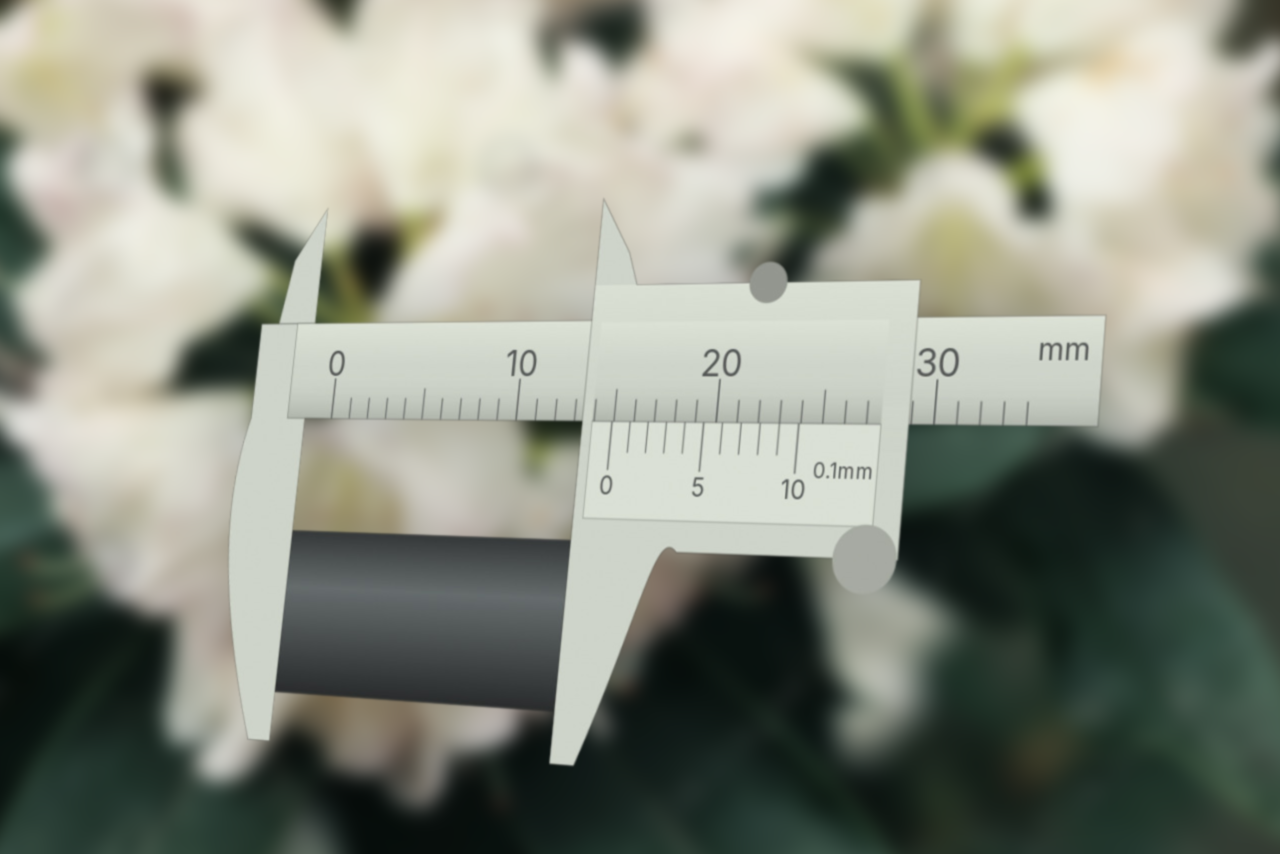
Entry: 14.9 mm
